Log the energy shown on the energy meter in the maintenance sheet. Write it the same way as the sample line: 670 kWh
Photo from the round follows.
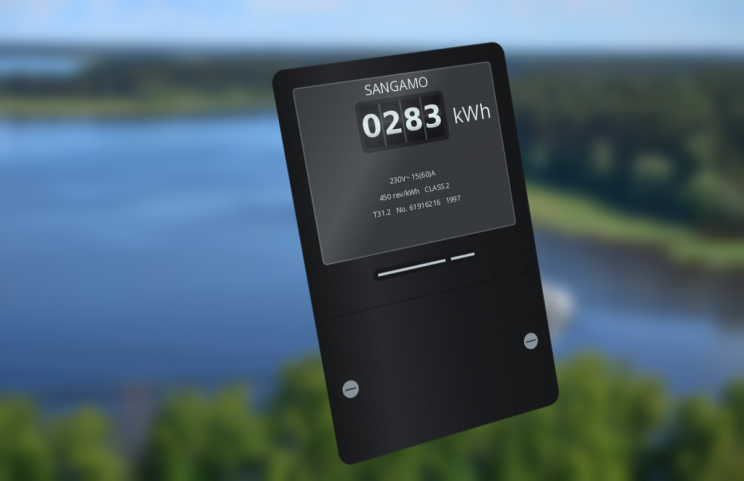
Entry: 283 kWh
